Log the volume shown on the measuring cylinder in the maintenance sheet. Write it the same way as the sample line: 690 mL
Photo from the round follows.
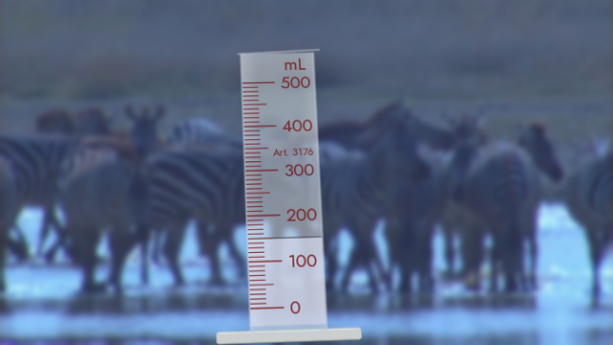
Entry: 150 mL
